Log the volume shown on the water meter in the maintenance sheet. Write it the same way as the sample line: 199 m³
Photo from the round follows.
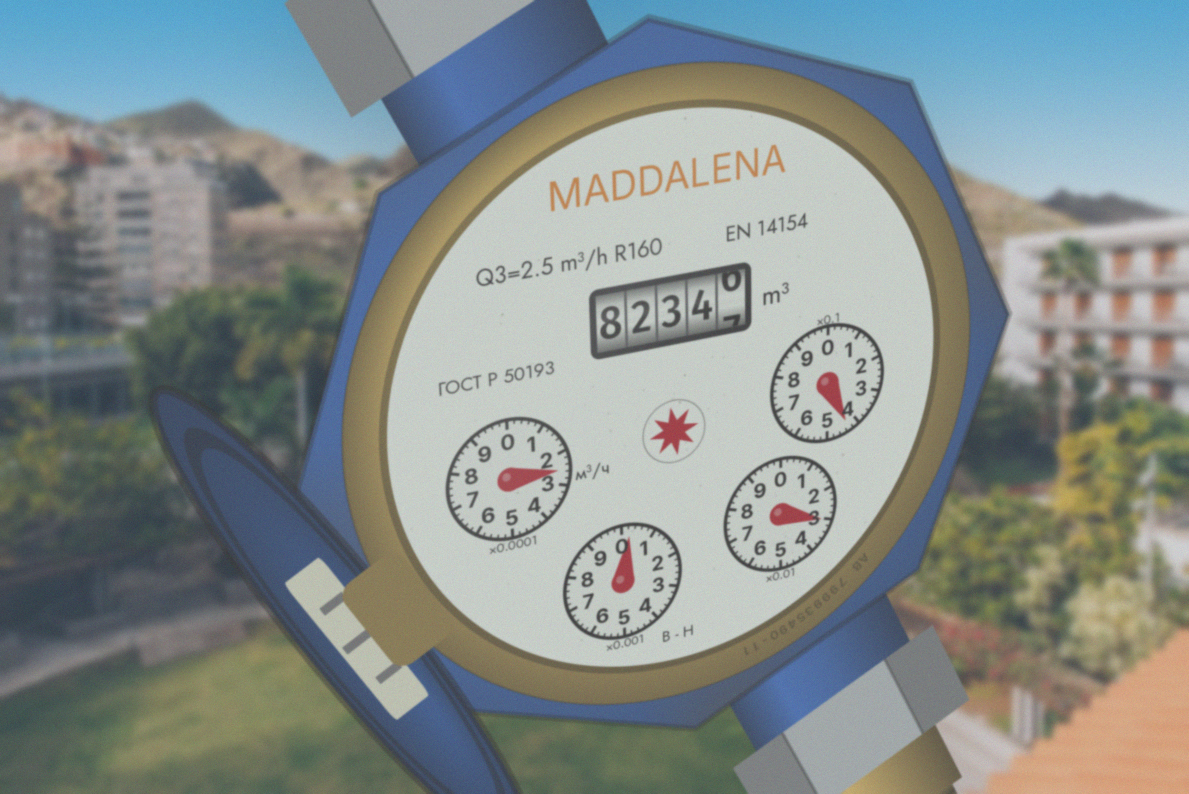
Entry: 82346.4302 m³
